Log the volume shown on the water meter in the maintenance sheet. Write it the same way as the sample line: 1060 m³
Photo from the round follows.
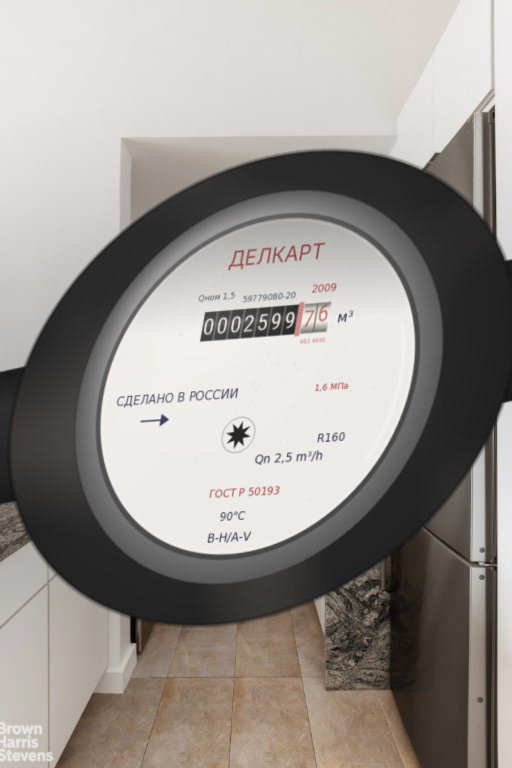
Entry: 2599.76 m³
